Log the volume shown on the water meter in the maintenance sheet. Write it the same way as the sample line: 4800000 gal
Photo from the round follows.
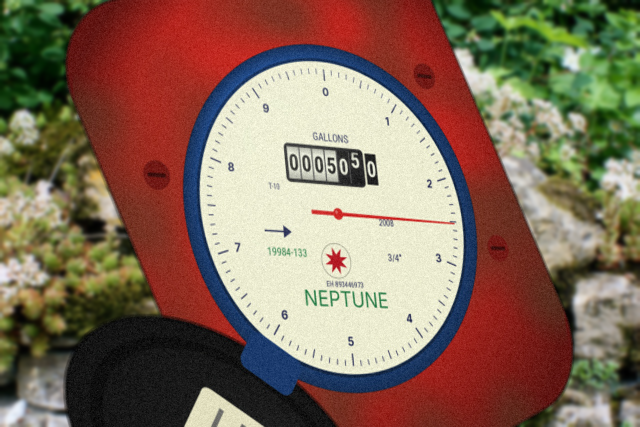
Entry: 5052.5 gal
